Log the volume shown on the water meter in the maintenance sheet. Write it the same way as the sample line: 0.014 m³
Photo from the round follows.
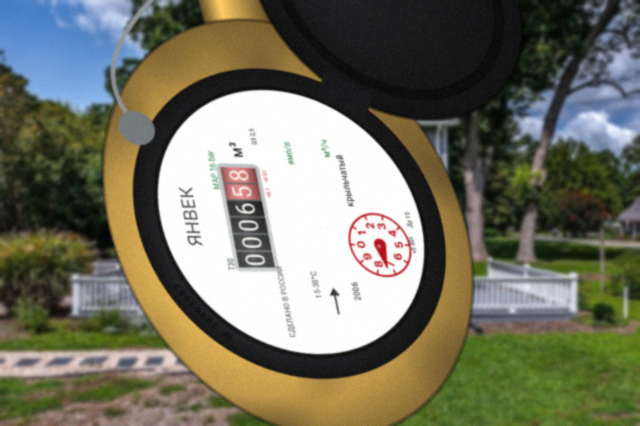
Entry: 6.587 m³
